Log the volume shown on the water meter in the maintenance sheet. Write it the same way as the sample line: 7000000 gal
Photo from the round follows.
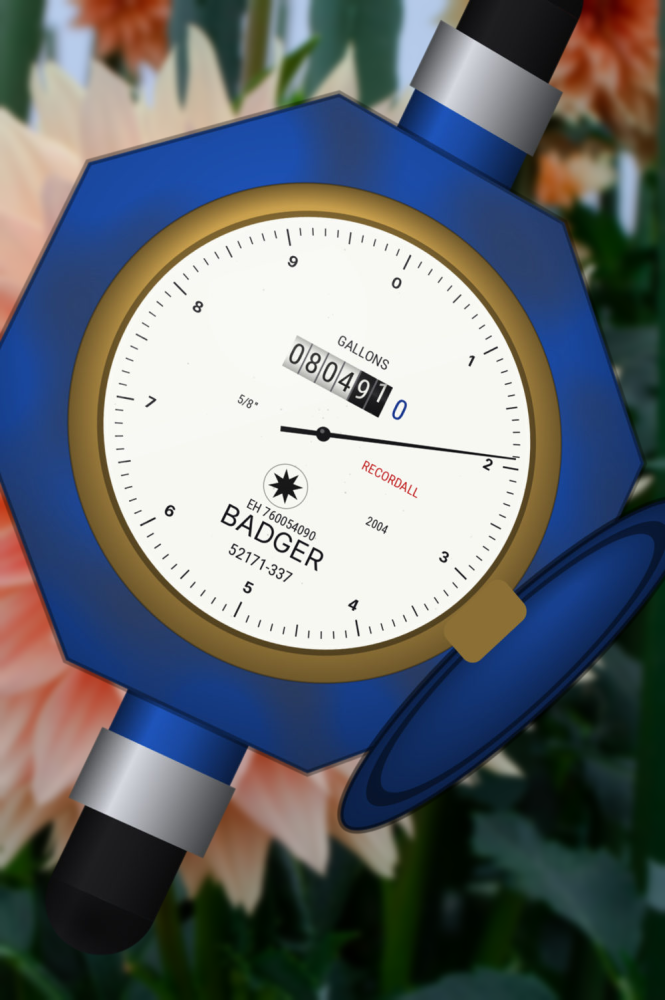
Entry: 804911.9 gal
